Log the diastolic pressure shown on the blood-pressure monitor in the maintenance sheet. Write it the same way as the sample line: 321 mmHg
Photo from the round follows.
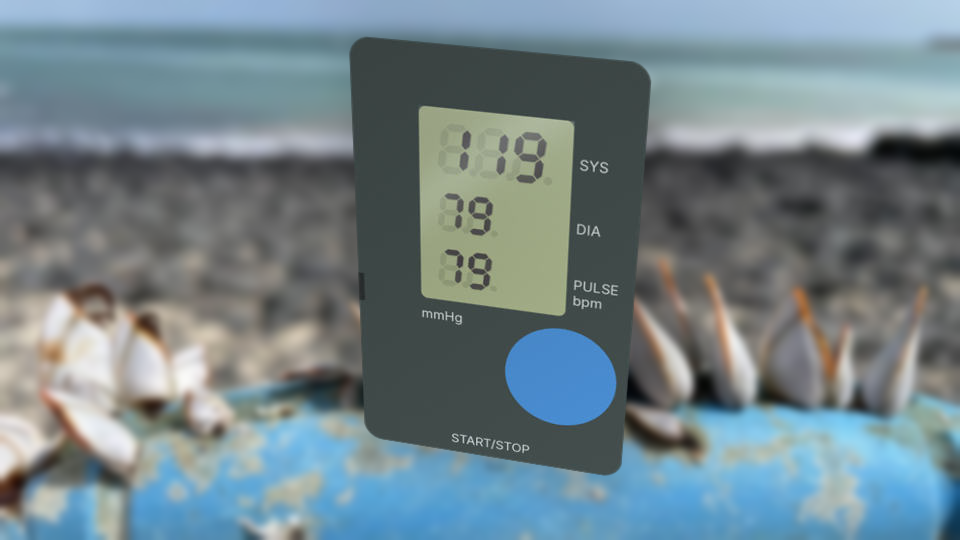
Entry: 79 mmHg
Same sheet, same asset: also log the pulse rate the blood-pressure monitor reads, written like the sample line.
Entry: 79 bpm
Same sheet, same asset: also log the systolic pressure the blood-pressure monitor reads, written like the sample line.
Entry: 119 mmHg
